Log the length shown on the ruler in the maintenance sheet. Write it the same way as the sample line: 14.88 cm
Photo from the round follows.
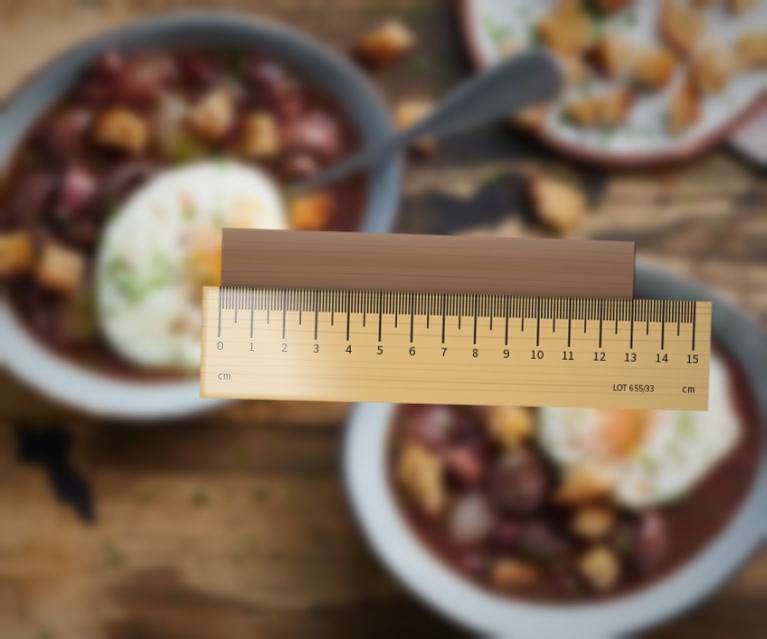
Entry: 13 cm
